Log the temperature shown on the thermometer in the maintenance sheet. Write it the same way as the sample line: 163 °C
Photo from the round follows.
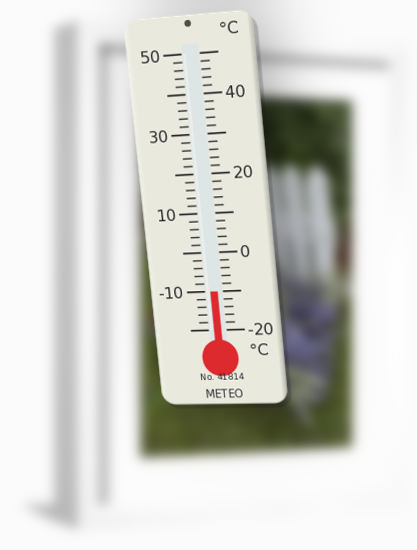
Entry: -10 °C
